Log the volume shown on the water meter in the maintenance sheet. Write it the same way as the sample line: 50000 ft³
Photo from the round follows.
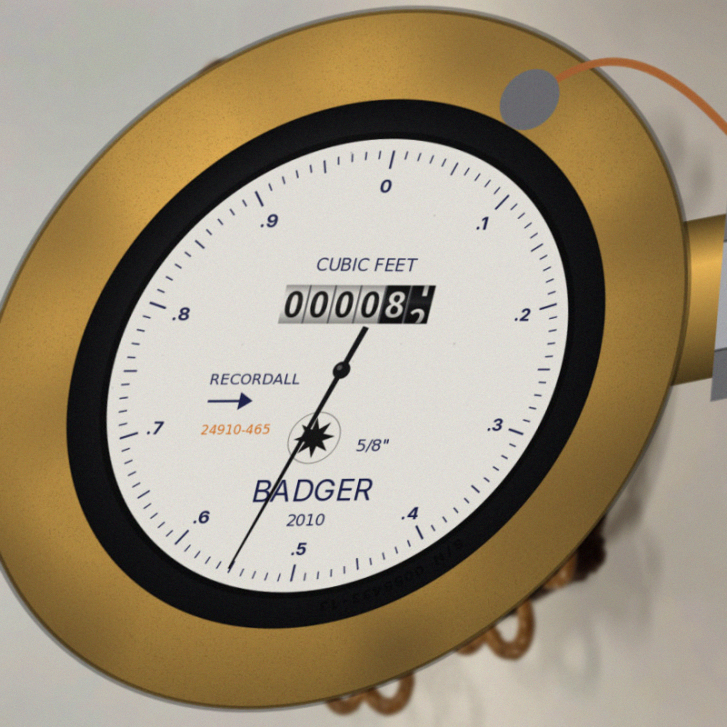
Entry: 81.55 ft³
